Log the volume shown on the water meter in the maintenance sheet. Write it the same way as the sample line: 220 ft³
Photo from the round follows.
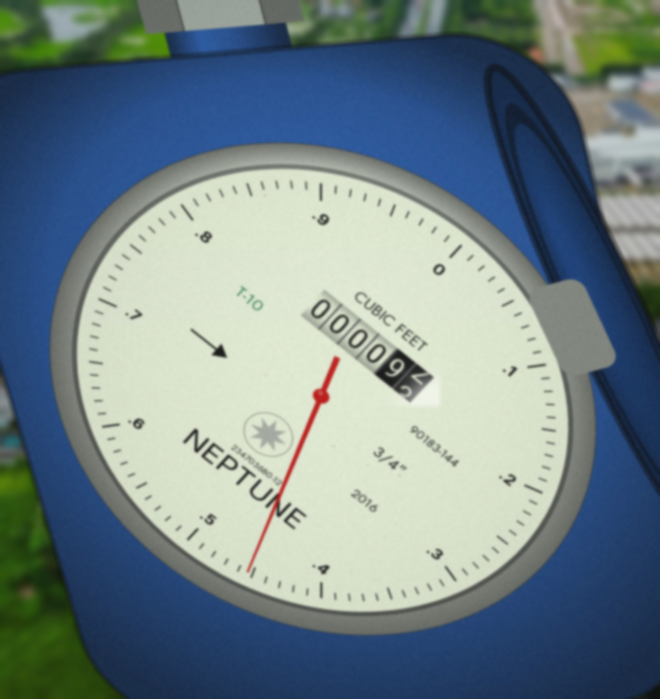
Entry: 92.45 ft³
